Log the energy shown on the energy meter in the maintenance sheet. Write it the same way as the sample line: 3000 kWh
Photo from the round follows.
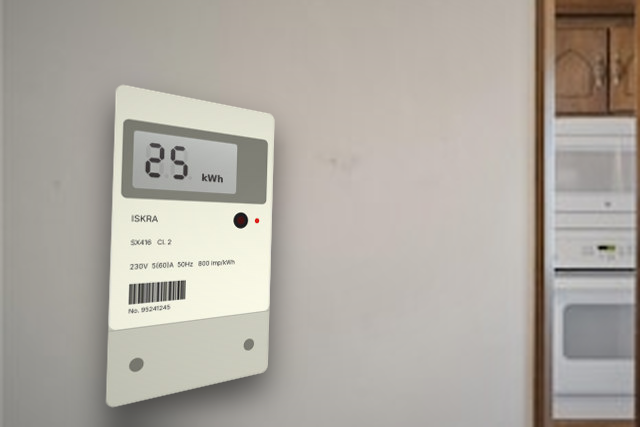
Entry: 25 kWh
